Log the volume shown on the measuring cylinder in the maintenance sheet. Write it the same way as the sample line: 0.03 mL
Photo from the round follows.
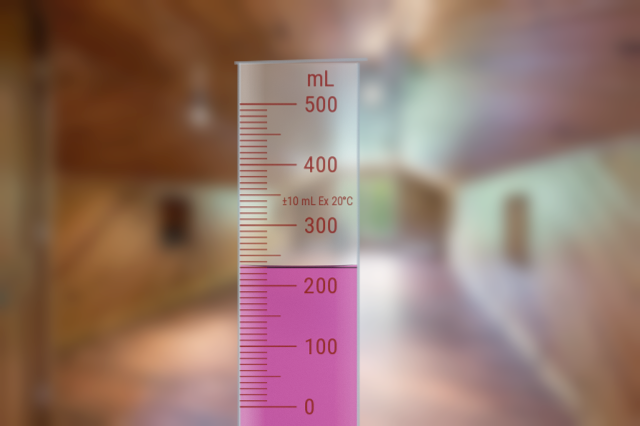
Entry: 230 mL
